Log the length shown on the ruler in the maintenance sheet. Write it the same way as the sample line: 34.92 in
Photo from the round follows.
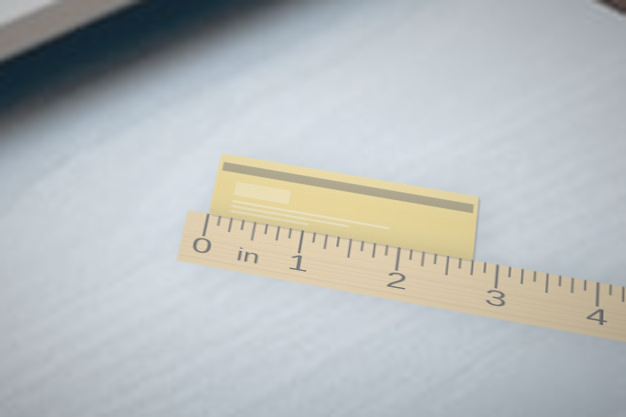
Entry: 2.75 in
